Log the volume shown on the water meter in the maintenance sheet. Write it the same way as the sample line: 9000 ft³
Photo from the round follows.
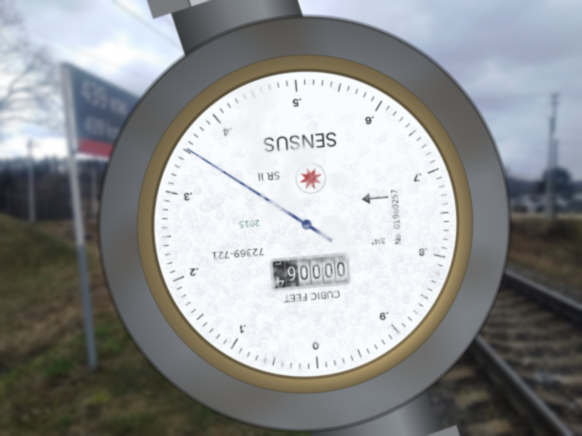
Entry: 64.35 ft³
